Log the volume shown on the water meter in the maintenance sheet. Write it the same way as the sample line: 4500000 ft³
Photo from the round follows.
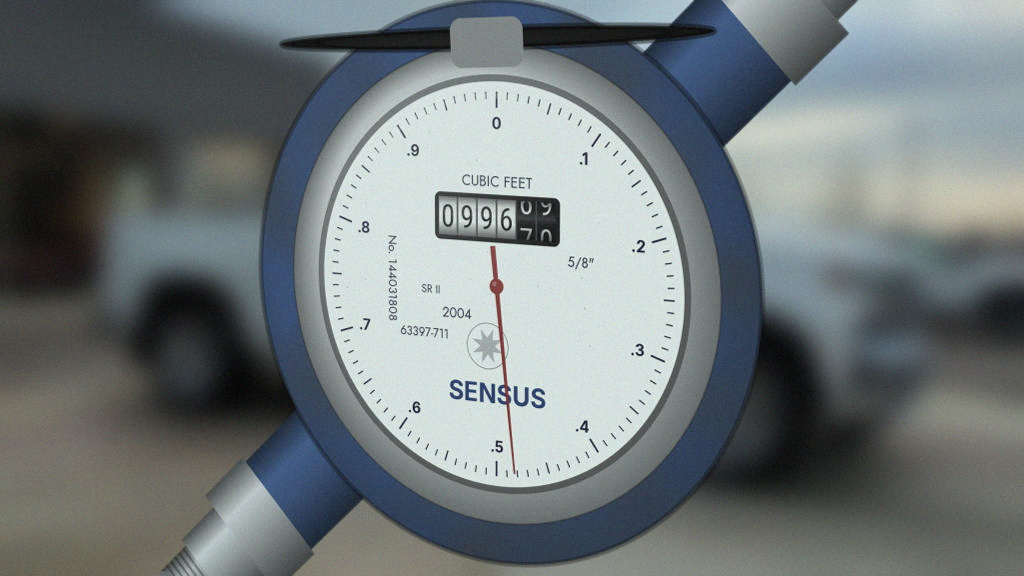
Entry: 99669.48 ft³
